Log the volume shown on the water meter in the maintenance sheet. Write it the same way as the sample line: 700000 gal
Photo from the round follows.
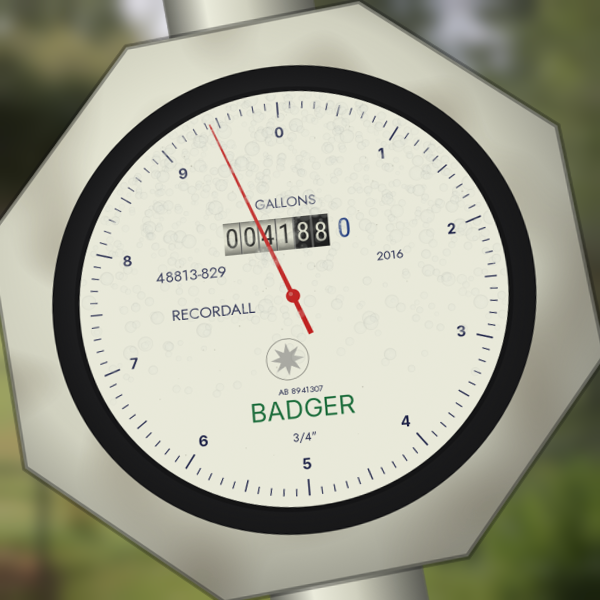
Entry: 41879.4 gal
